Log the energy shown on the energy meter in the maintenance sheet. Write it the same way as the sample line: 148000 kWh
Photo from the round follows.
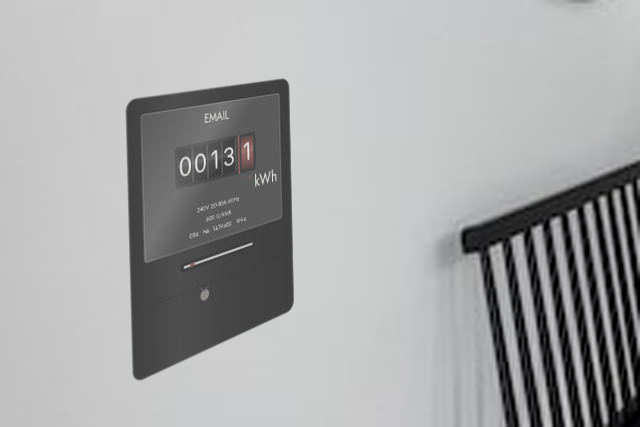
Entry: 13.1 kWh
